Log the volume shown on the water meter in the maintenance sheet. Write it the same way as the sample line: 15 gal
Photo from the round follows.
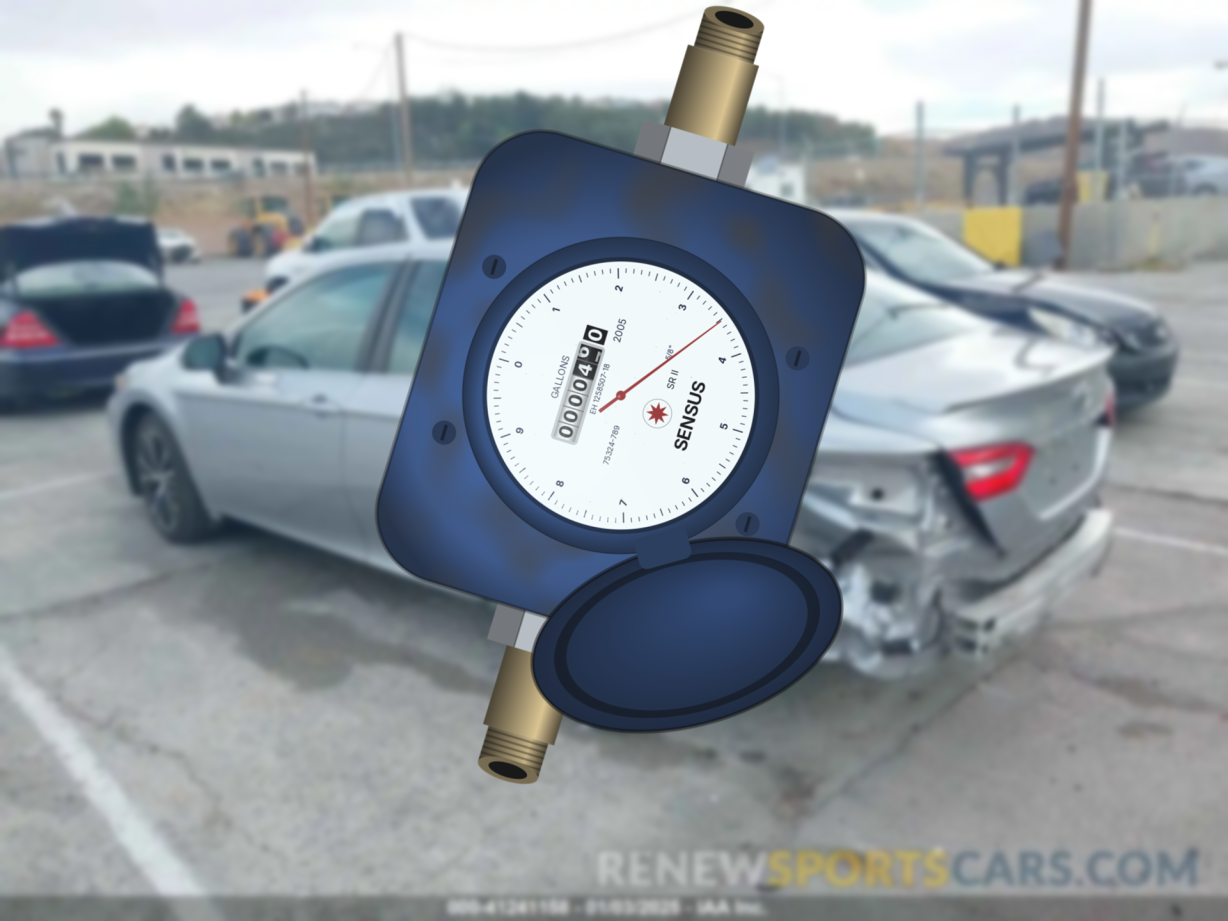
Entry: 463.5 gal
